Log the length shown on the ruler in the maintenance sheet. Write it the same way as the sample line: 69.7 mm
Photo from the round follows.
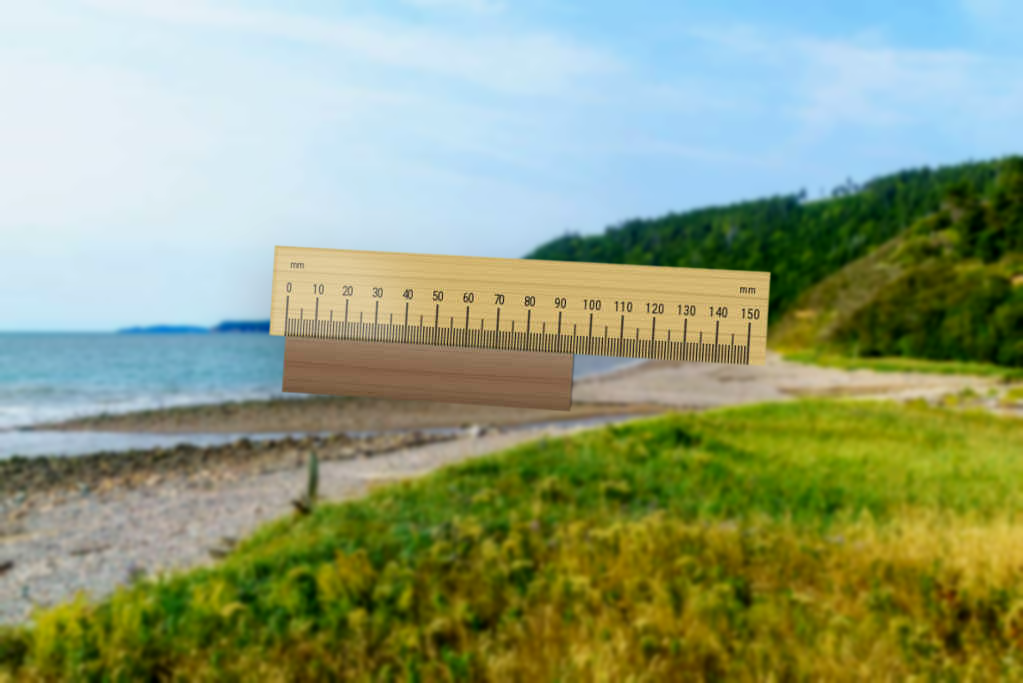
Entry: 95 mm
